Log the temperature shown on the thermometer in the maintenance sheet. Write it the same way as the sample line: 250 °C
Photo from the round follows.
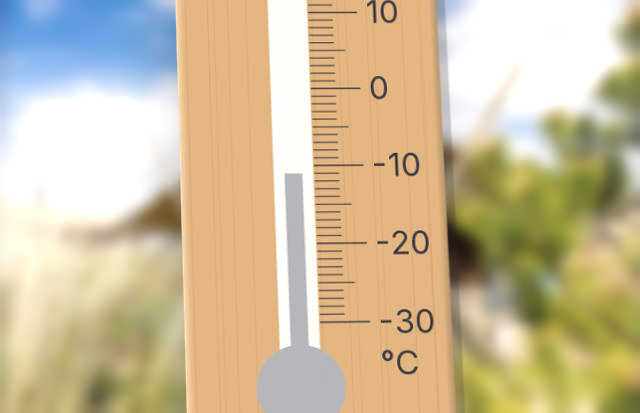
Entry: -11 °C
